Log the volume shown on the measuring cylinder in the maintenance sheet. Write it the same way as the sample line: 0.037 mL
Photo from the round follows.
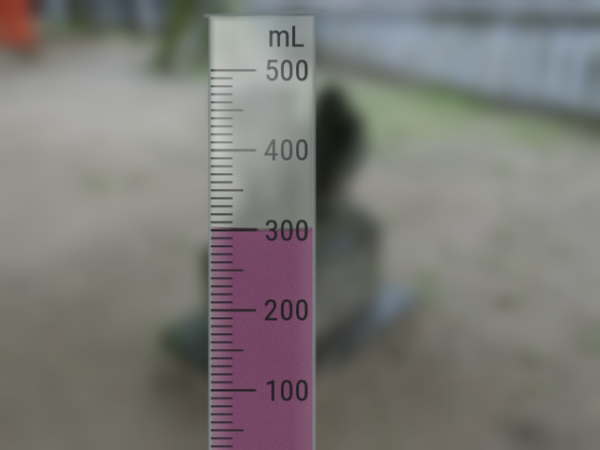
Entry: 300 mL
